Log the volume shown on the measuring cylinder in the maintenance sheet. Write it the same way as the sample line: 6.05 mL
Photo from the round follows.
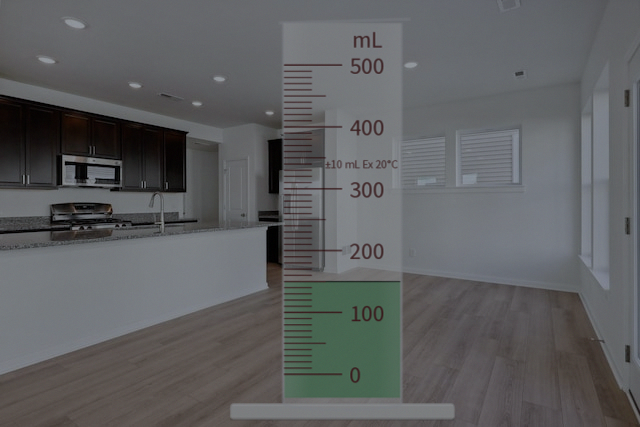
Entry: 150 mL
